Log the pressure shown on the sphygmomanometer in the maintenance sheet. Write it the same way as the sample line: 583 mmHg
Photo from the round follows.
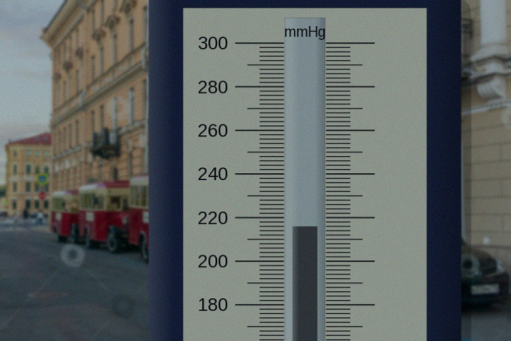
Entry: 216 mmHg
